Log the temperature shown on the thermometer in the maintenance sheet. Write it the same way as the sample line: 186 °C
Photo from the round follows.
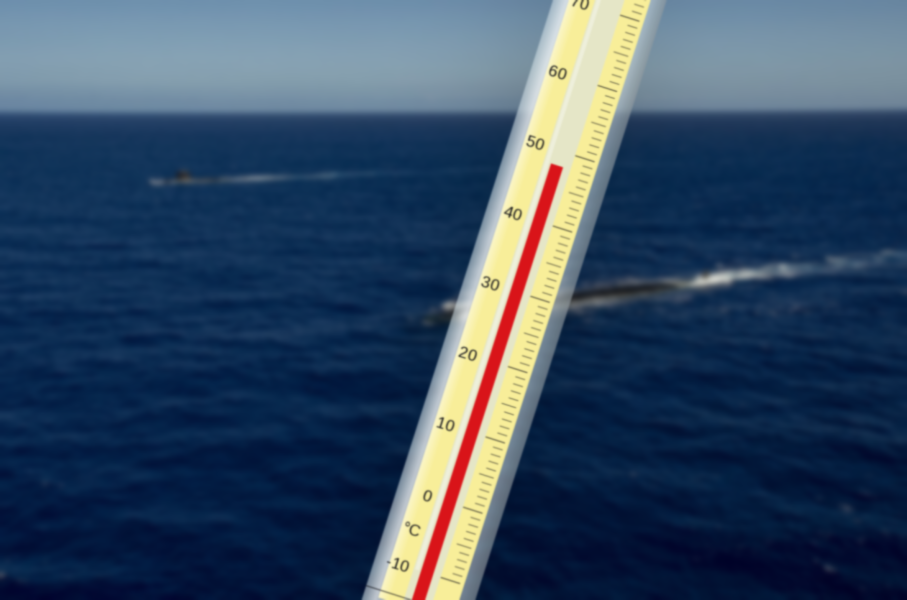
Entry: 48 °C
